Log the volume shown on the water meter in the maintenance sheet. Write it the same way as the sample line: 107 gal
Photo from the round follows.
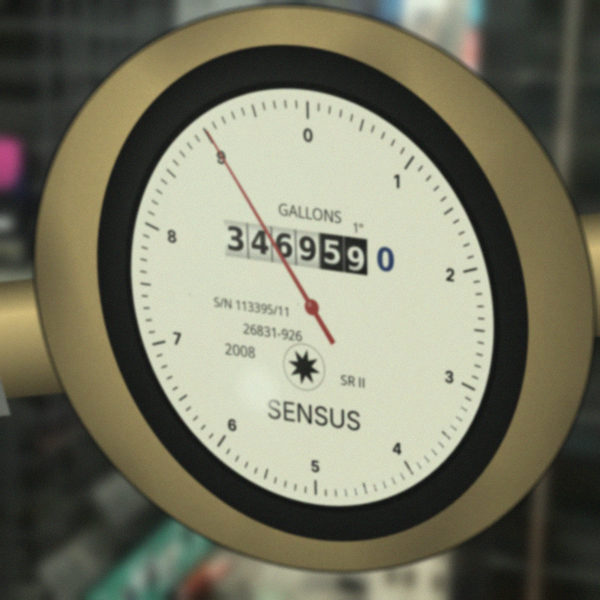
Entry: 3469589.0 gal
